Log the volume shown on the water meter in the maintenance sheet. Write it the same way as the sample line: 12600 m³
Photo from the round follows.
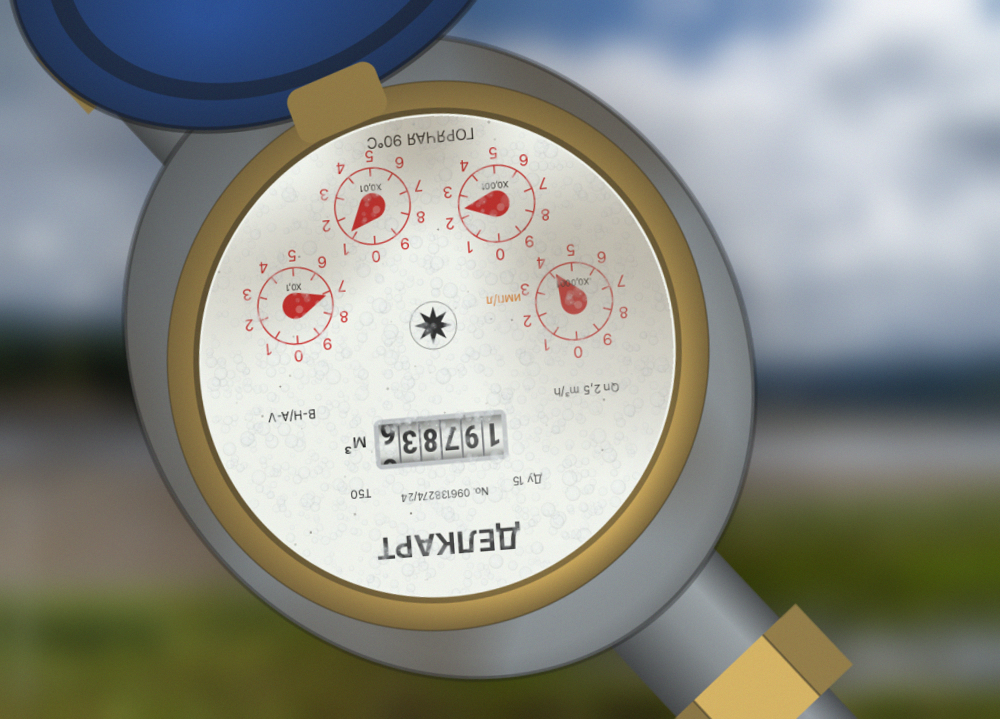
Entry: 197835.7124 m³
